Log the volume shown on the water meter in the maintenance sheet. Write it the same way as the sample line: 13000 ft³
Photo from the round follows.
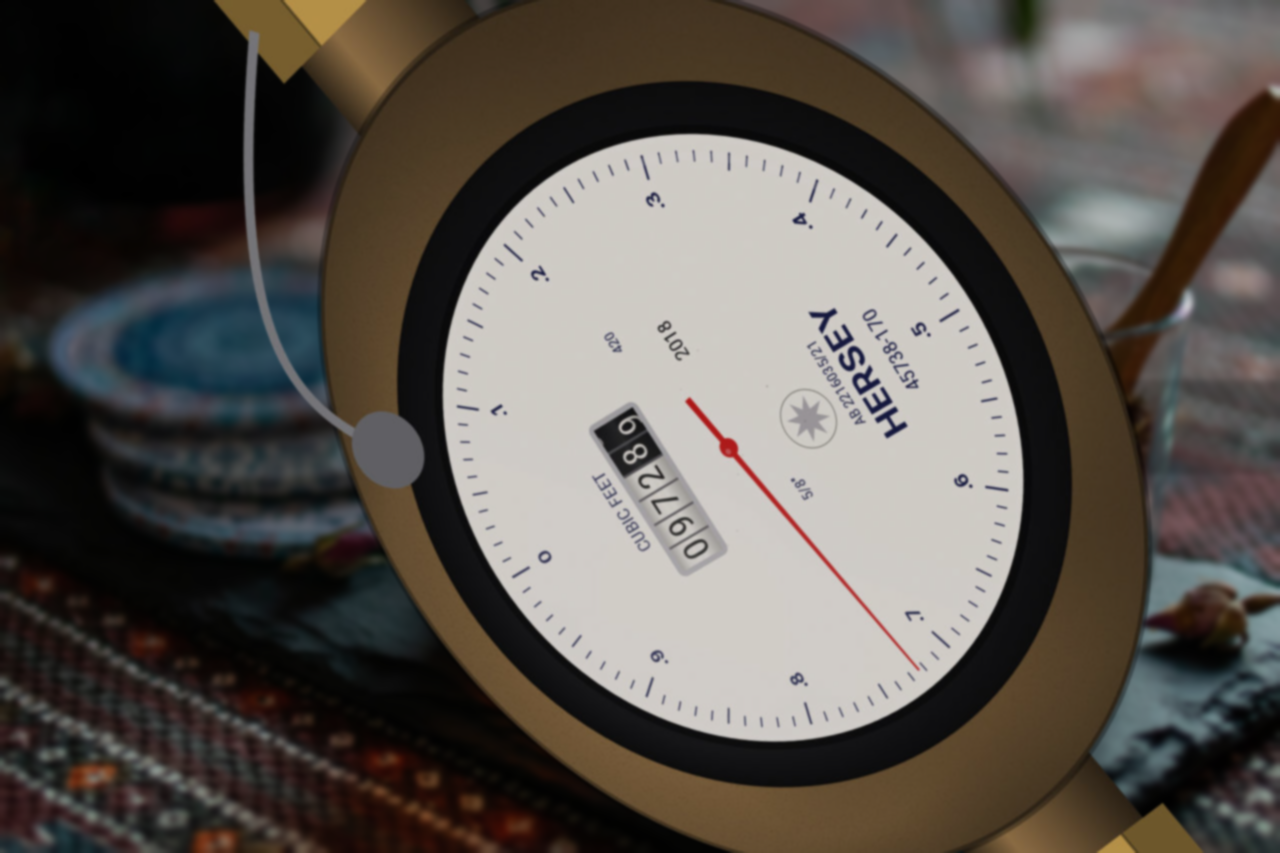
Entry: 97288.72 ft³
